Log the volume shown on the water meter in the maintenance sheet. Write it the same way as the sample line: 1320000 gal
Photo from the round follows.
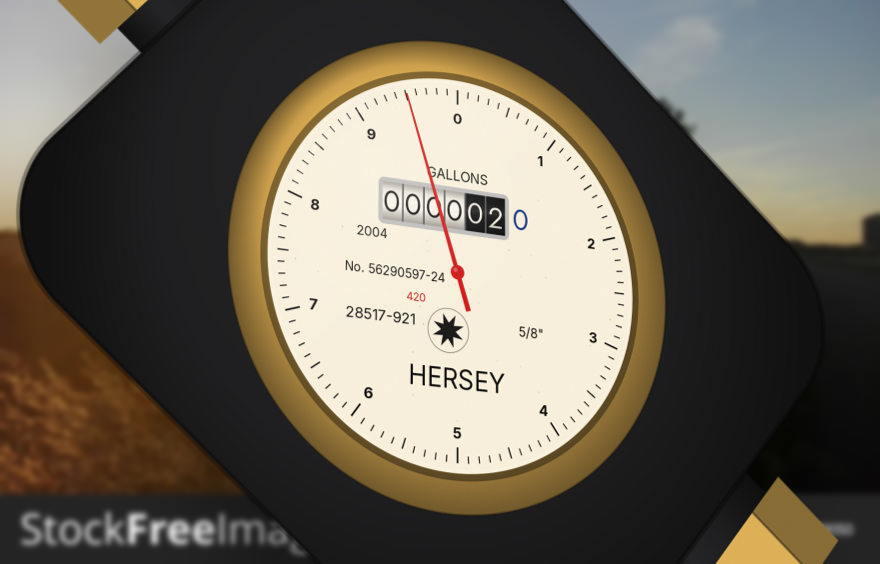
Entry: 19.5 gal
